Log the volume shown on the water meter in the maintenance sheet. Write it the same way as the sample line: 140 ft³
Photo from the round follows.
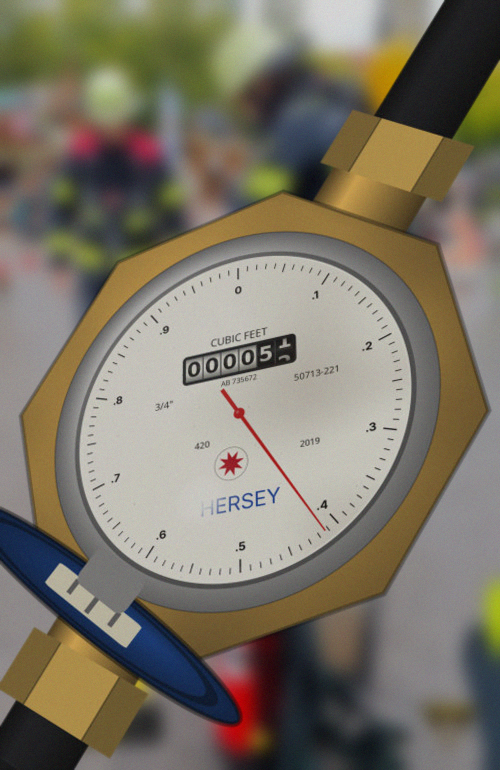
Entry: 51.41 ft³
